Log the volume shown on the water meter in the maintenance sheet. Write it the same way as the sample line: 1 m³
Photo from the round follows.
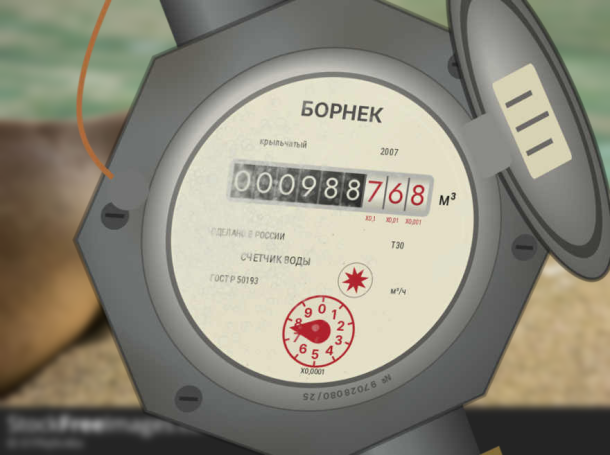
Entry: 988.7687 m³
